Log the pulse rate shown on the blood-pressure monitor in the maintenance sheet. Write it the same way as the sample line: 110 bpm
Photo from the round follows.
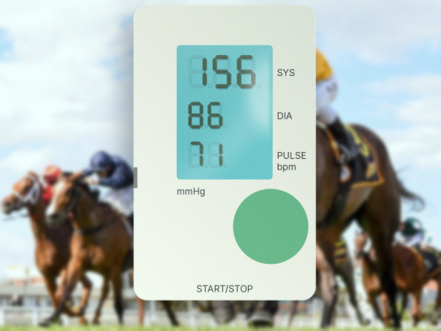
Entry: 71 bpm
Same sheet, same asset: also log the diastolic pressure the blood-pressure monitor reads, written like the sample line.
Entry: 86 mmHg
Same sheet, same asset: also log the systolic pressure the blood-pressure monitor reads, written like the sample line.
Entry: 156 mmHg
